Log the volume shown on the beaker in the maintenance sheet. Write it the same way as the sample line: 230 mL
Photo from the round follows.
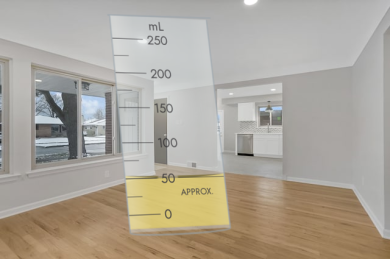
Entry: 50 mL
